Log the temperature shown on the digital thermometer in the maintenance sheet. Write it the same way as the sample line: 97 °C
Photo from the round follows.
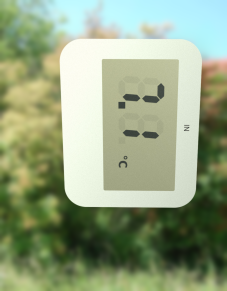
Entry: 7.1 °C
